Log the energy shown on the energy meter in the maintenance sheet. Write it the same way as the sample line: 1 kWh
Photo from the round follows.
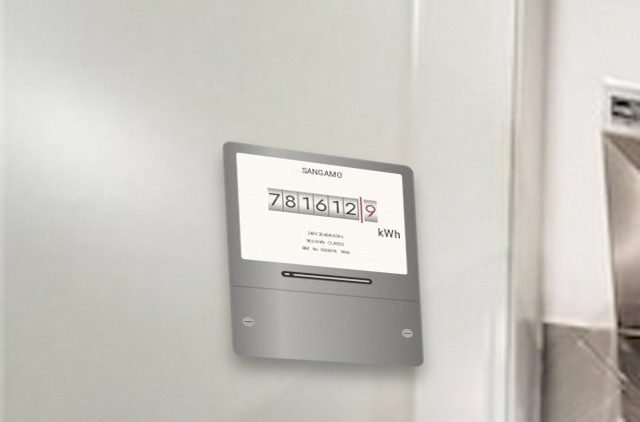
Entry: 781612.9 kWh
